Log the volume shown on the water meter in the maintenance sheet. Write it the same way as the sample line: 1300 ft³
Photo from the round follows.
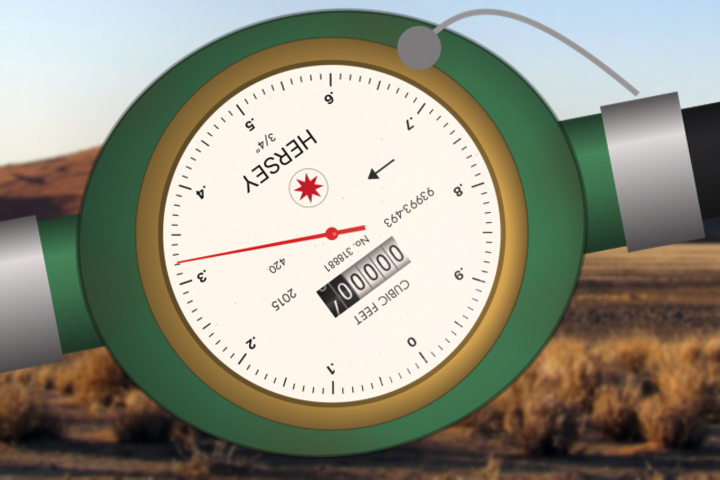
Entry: 7.32 ft³
